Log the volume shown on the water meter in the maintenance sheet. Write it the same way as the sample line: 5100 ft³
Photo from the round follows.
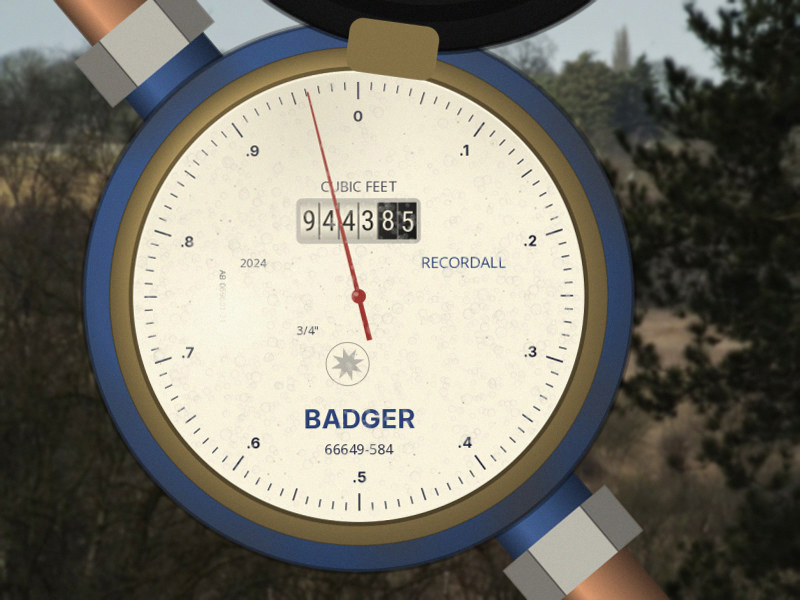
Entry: 944384.96 ft³
